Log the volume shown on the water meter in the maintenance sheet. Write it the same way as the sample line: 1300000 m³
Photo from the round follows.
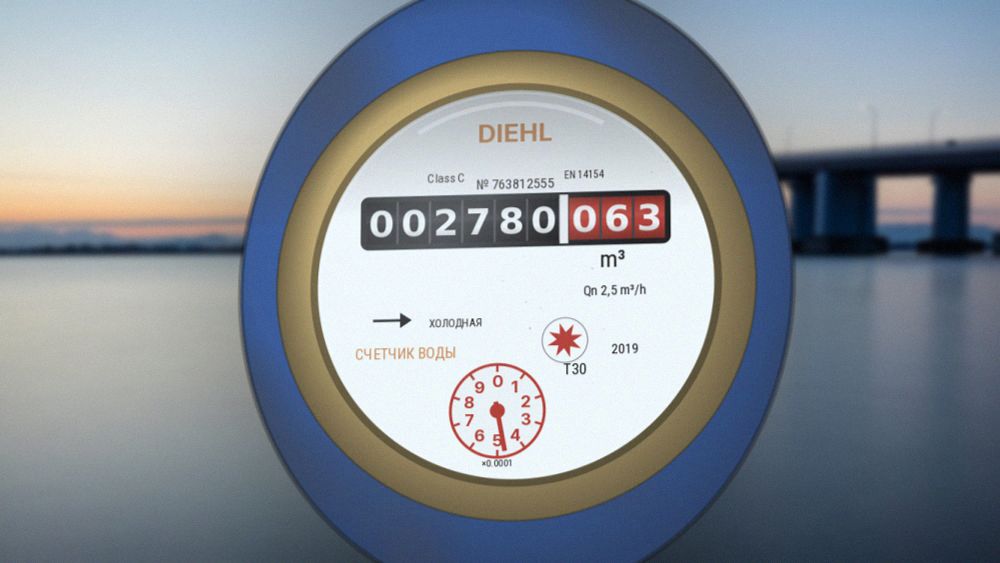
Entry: 2780.0634 m³
